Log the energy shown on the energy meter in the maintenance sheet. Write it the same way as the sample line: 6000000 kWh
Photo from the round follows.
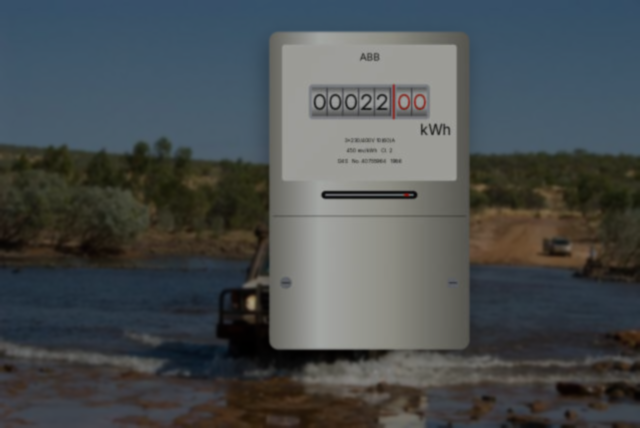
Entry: 22.00 kWh
